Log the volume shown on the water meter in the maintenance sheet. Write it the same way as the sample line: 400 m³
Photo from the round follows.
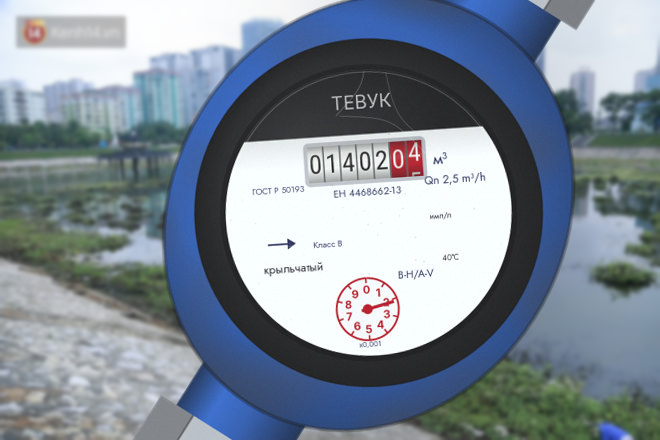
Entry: 1402.042 m³
